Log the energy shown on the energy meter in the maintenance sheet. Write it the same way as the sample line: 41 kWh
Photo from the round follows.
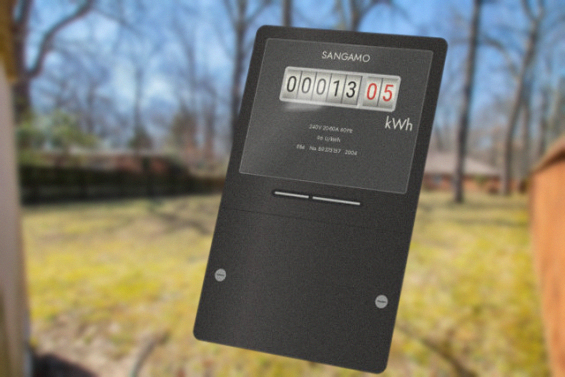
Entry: 13.05 kWh
